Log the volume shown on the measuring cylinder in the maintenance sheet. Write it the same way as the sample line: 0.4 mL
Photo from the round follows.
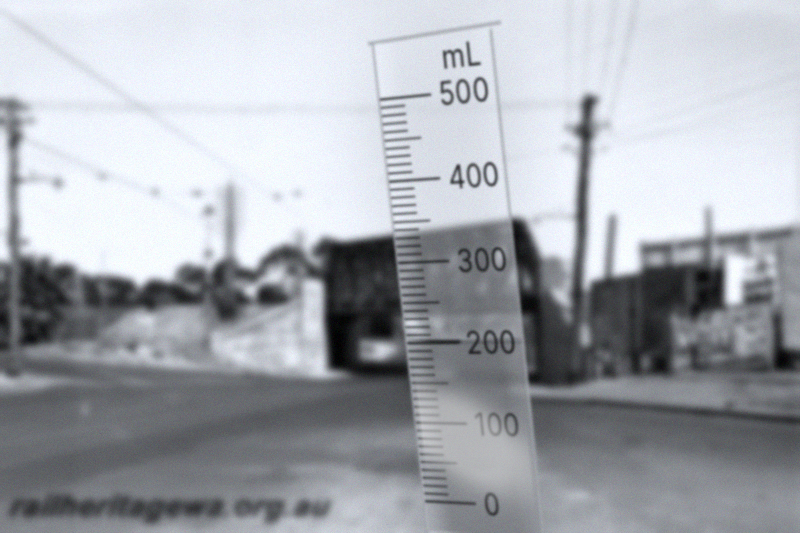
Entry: 200 mL
